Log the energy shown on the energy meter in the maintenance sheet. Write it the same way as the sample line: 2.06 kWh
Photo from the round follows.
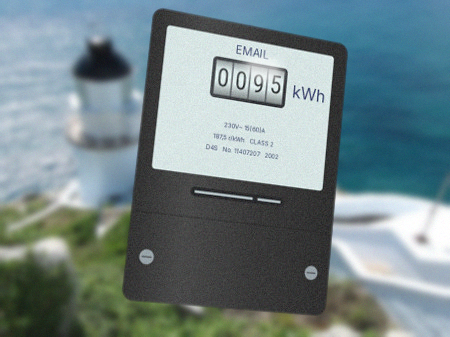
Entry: 95 kWh
